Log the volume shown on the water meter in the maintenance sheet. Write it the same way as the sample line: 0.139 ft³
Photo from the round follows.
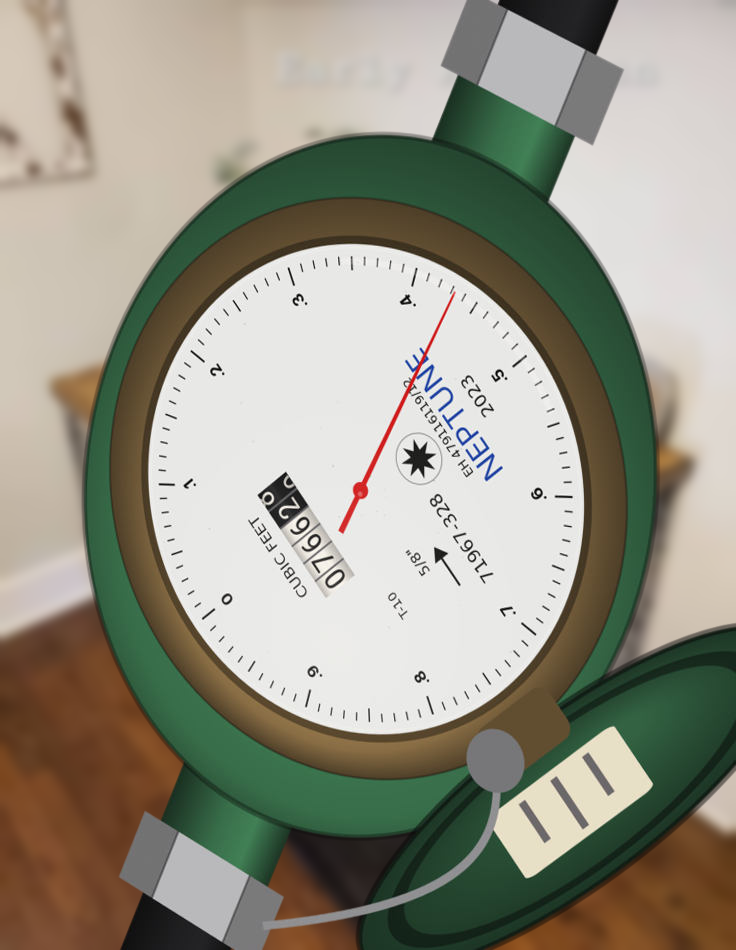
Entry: 76628.43 ft³
